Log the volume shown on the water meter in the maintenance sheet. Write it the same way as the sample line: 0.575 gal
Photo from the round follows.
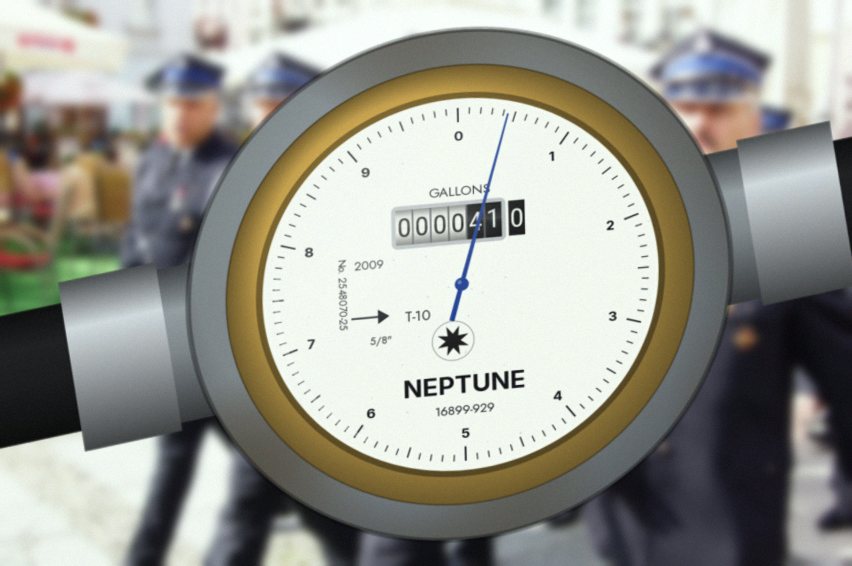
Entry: 410.4 gal
